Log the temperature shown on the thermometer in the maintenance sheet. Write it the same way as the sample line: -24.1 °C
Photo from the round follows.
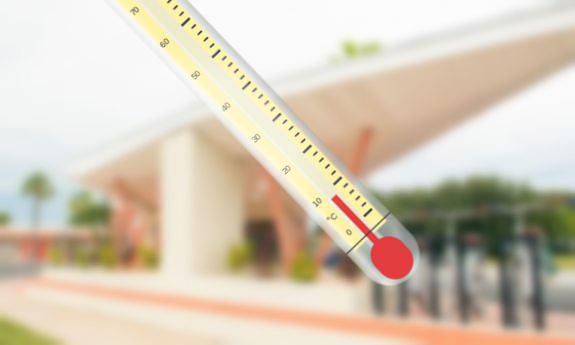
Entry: 8 °C
